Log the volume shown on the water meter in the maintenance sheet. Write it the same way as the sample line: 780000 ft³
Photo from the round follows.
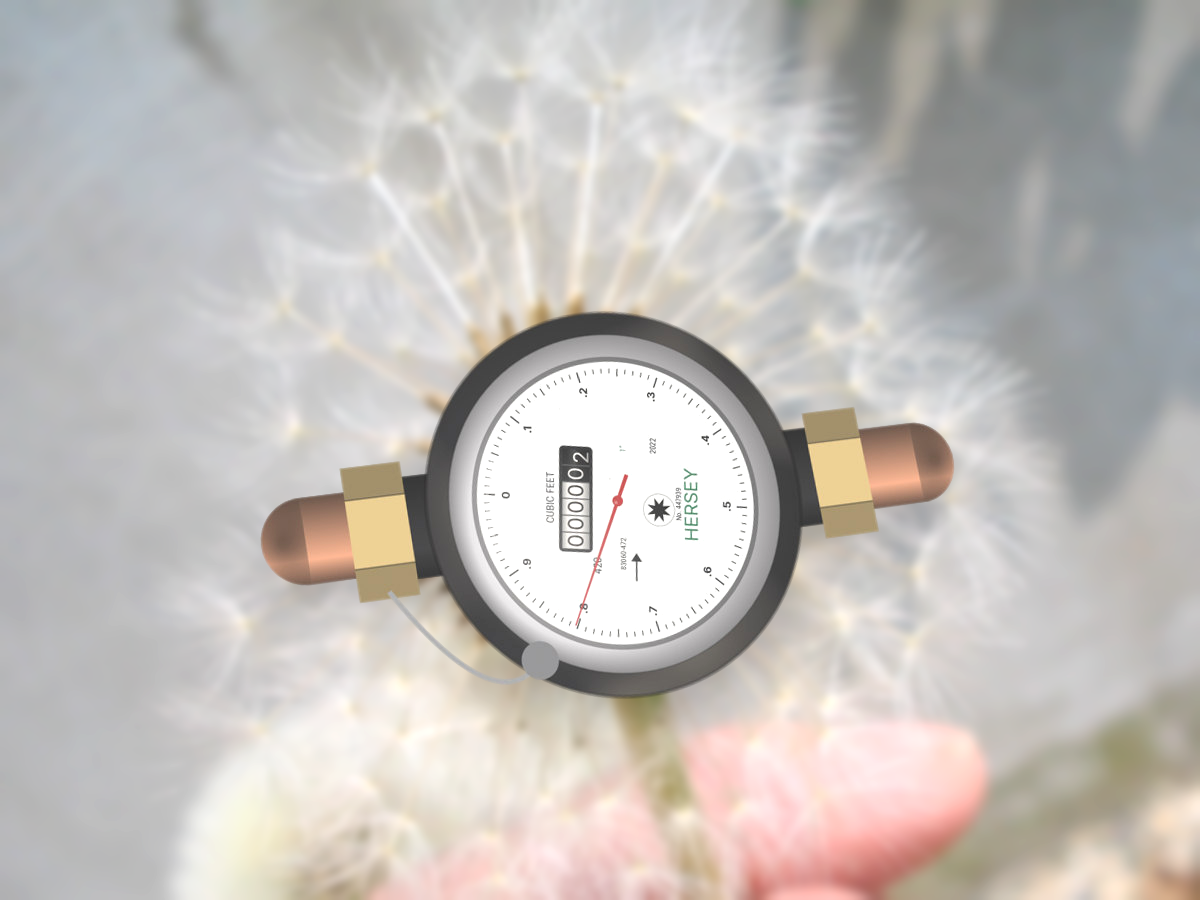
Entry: 1.80 ft³
